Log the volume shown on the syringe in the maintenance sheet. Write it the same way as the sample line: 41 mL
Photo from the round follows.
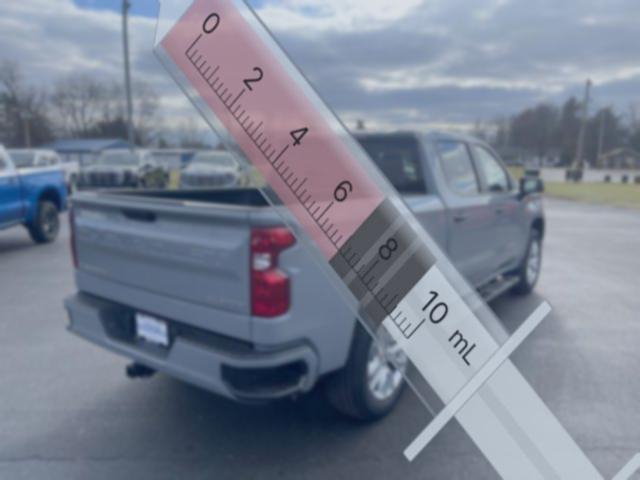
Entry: 7 mL
